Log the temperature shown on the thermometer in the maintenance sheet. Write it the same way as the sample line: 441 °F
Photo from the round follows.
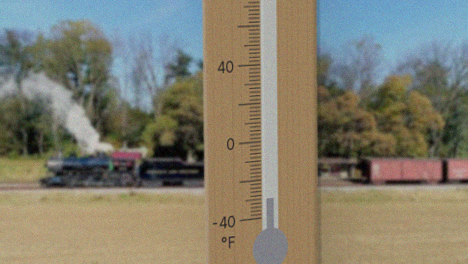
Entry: -30 °F
